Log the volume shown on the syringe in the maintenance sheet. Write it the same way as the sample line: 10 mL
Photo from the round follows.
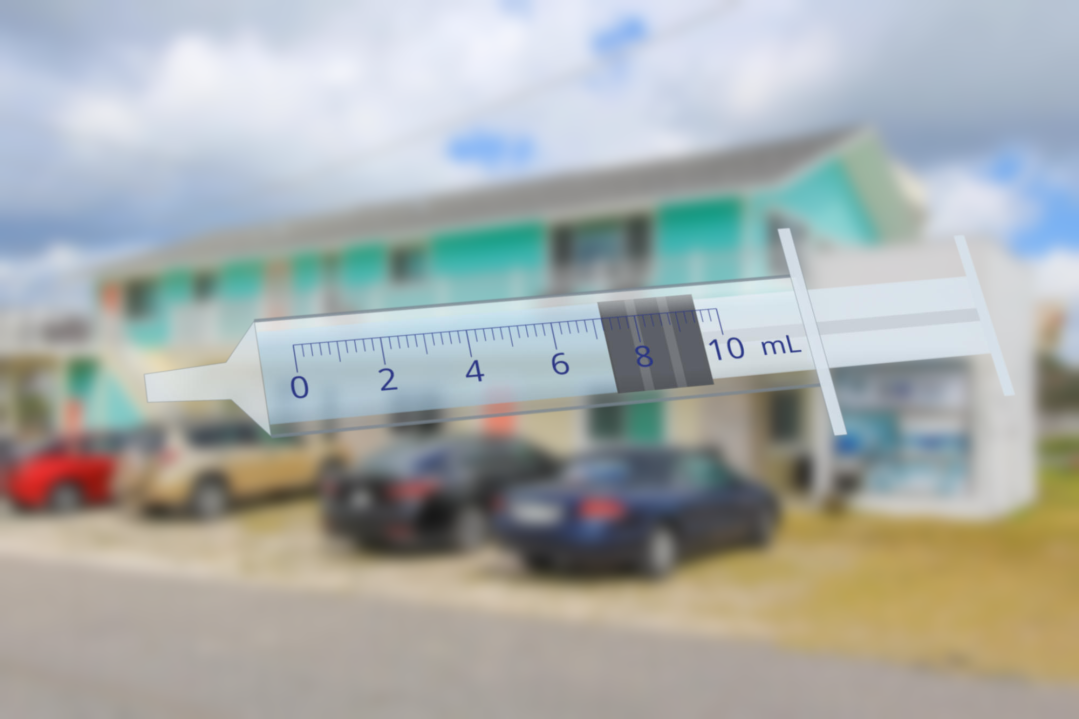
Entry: 7.2 mL
